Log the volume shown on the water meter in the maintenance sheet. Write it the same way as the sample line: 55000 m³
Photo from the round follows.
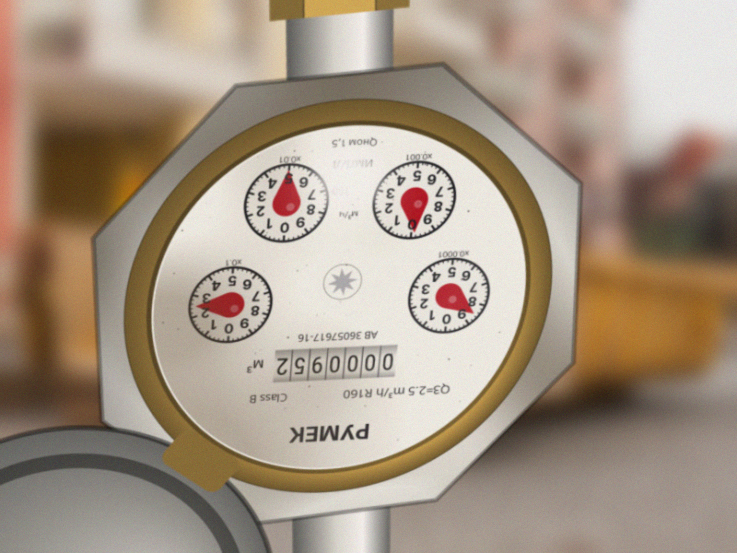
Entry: 952.2498 m³
